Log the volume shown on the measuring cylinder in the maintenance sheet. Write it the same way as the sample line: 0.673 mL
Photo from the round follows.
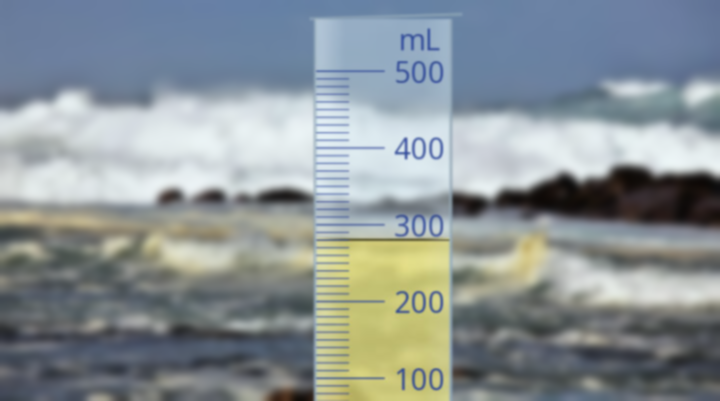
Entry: 280 mL
